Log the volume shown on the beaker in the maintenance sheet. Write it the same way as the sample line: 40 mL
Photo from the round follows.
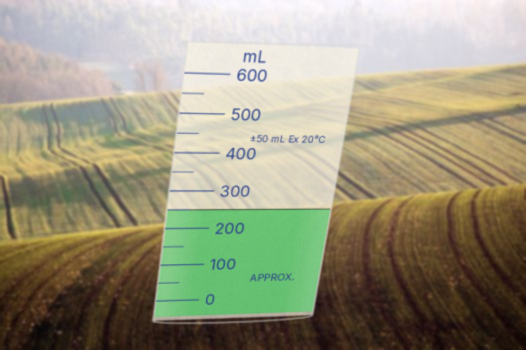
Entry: 250 mL
